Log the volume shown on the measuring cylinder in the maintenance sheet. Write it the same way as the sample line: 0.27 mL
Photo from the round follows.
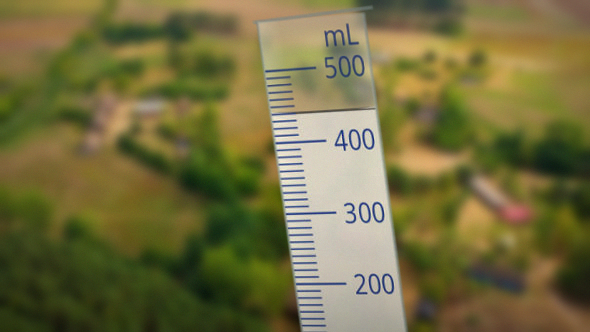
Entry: 440 mL
